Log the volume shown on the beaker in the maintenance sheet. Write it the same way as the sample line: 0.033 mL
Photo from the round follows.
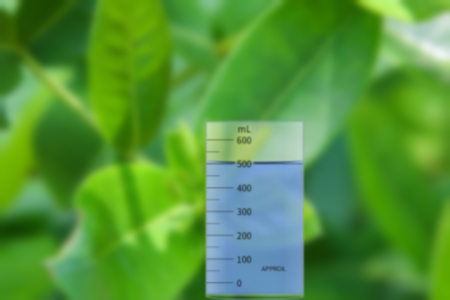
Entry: 500 mL
